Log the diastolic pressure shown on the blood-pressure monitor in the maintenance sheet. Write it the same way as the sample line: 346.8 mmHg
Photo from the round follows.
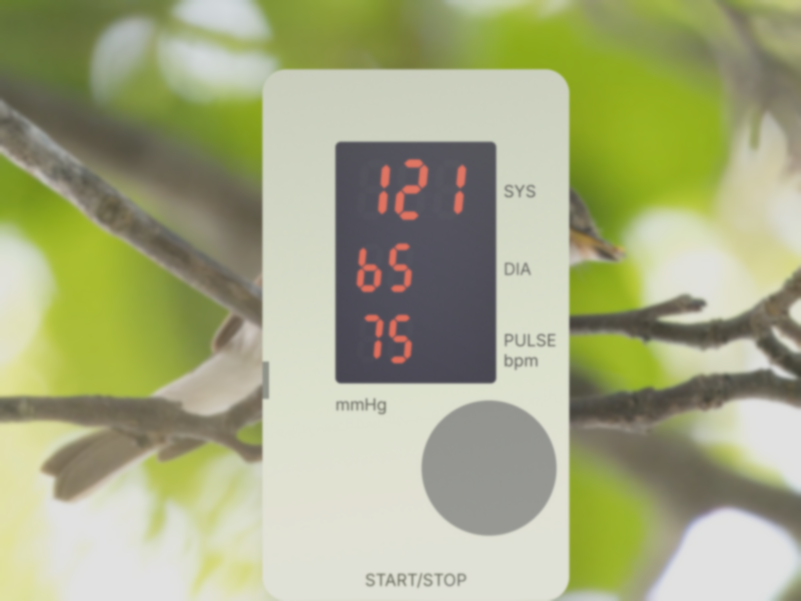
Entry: 65 mmHg
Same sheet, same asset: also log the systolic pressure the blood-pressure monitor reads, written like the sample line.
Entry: 121 mmHg
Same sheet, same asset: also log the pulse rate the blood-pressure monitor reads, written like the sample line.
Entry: 75 bpm
